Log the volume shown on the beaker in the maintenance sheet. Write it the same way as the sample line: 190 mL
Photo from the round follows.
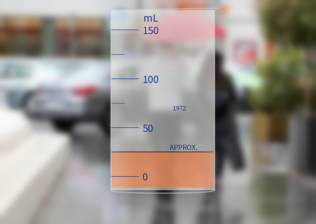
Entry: 25 mL
